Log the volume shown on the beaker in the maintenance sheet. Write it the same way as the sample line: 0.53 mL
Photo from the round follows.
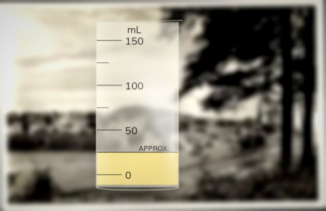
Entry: 25 mL
